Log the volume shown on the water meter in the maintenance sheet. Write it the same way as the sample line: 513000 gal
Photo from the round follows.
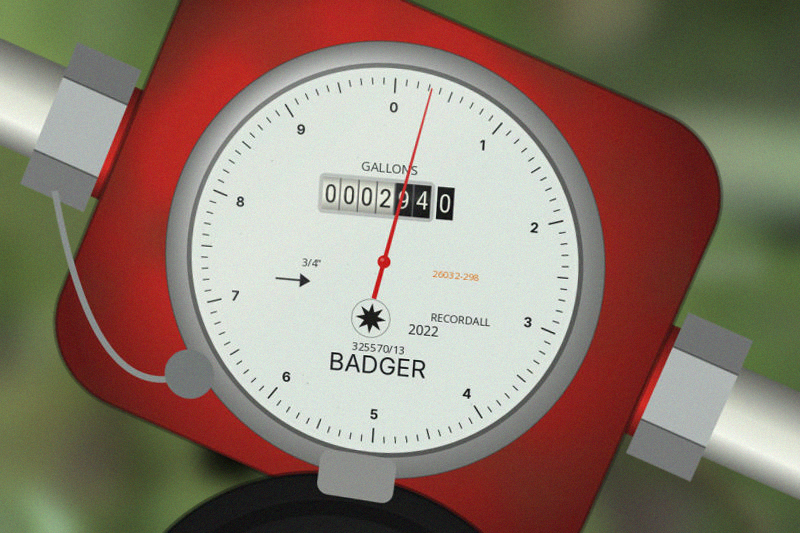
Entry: 2940.3 gal
